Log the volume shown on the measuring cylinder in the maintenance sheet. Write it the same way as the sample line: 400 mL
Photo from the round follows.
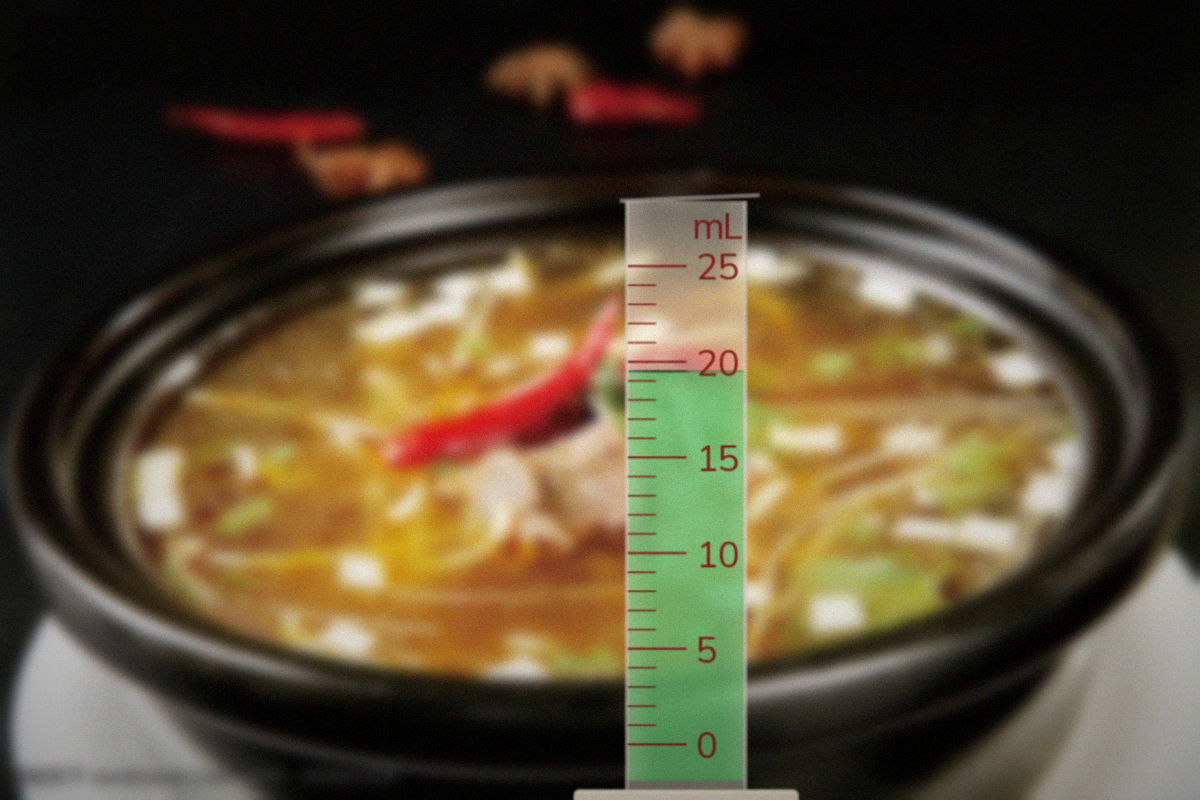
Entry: 19.5 mL
